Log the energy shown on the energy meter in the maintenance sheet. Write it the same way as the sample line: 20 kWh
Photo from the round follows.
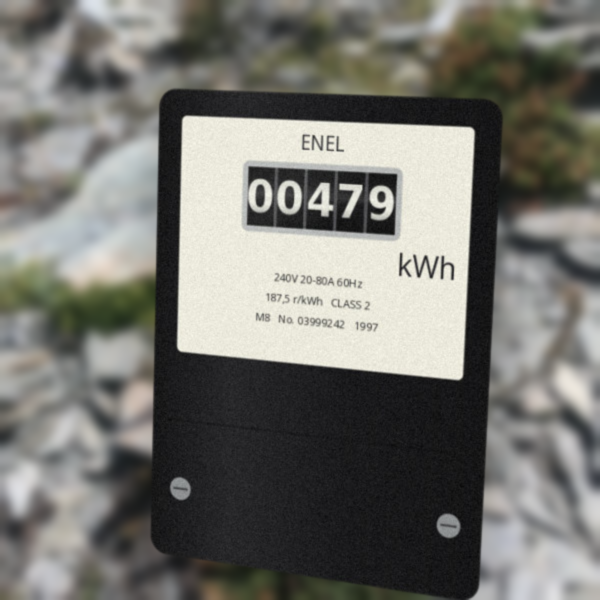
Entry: 479 kWh
